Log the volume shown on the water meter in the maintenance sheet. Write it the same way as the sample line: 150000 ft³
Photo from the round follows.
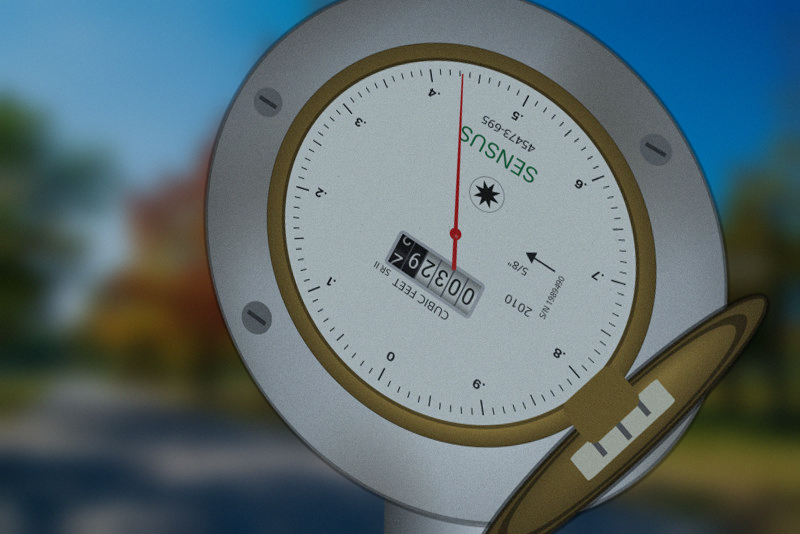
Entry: 3292.43 ft³
